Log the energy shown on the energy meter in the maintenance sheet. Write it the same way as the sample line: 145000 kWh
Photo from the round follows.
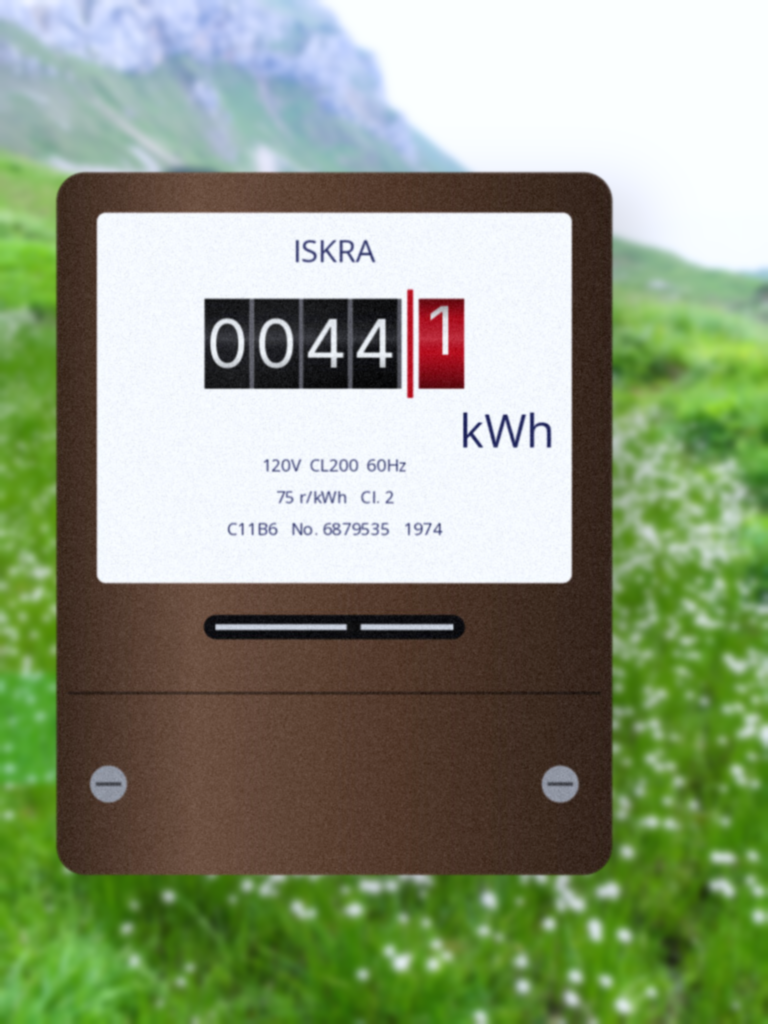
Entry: 44.1 kWh
